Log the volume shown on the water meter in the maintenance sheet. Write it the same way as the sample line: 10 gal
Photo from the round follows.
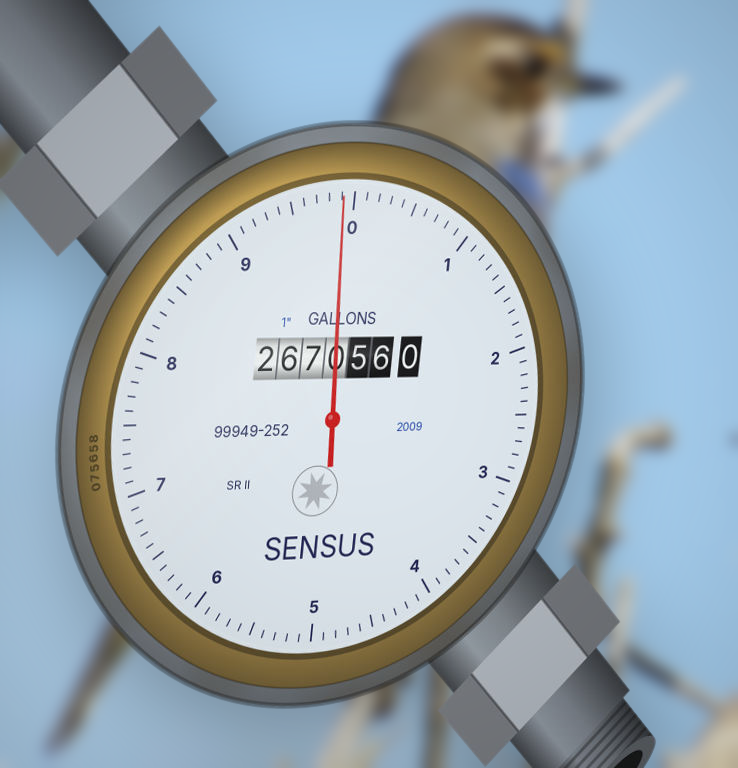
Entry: 2670559.9 gal
